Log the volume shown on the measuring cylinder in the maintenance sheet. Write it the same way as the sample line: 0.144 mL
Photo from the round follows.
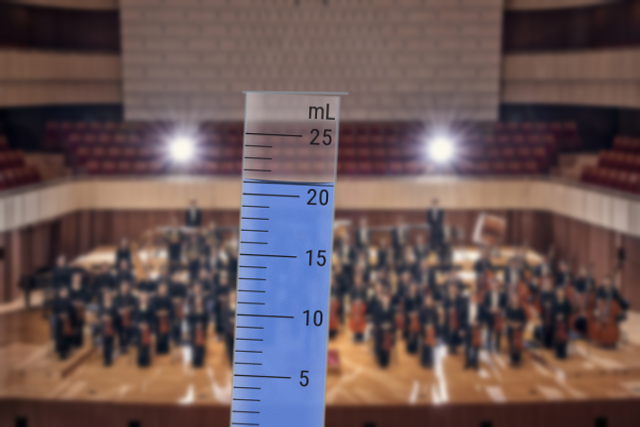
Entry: 21 mL
